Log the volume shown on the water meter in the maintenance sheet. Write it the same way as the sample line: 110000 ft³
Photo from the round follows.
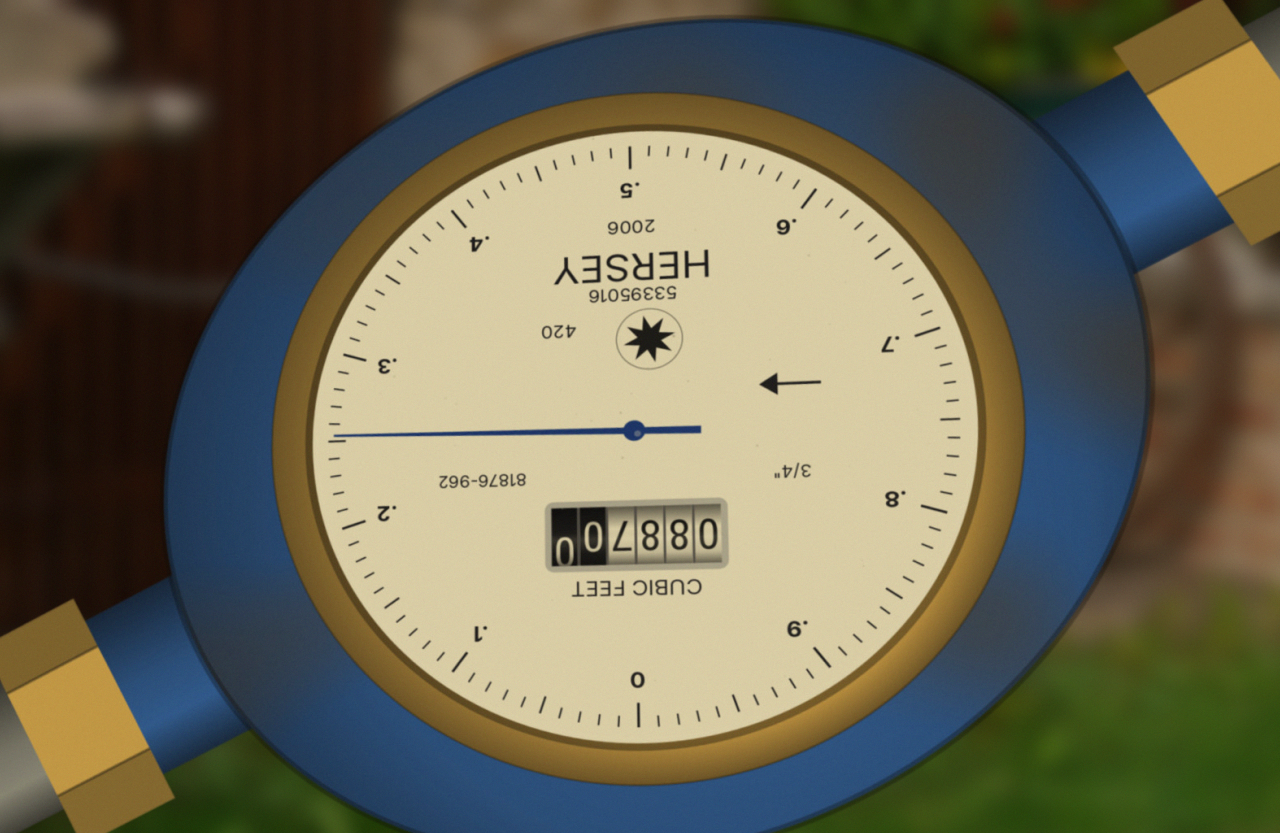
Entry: 88700.25 ft³
